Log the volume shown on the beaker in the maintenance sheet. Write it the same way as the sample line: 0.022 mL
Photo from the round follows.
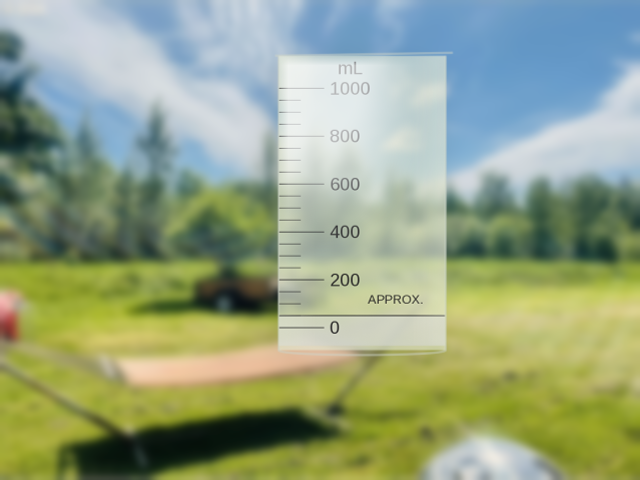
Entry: 50 mL
